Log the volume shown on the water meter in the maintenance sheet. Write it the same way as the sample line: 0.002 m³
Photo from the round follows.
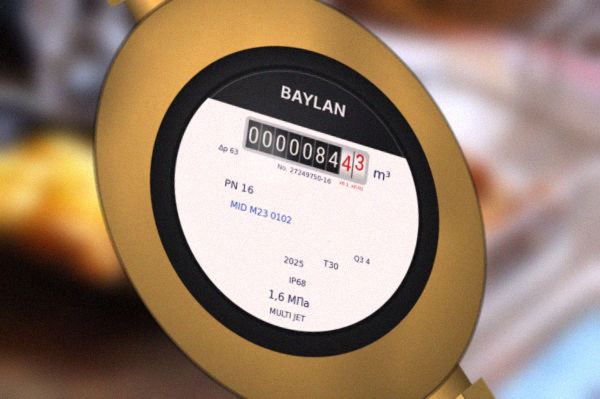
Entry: 84.43 m³
